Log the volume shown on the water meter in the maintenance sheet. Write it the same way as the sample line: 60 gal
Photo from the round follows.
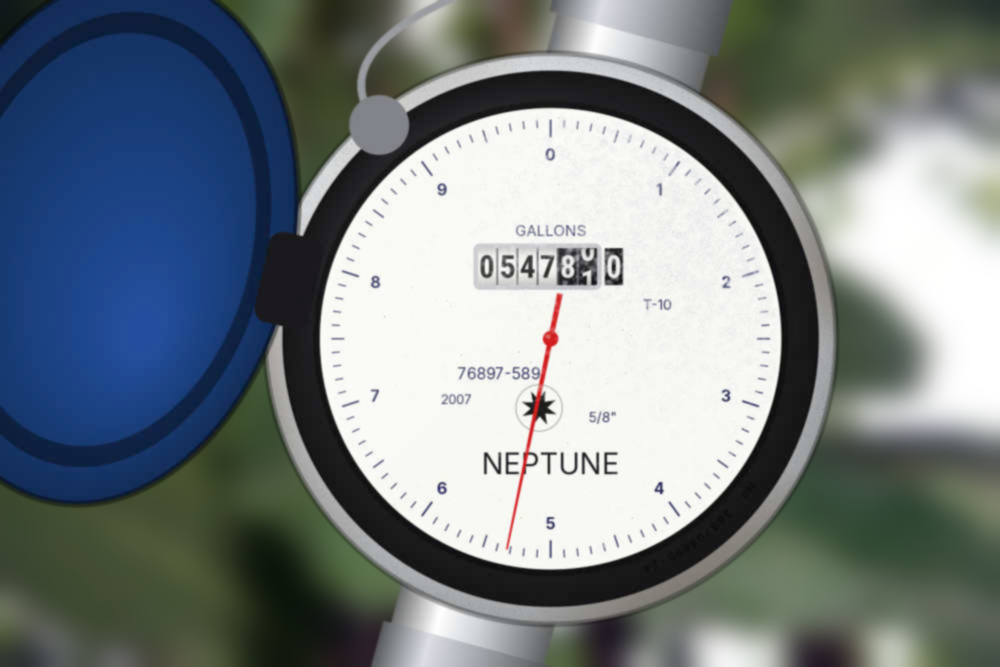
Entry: 547805.3 gal
